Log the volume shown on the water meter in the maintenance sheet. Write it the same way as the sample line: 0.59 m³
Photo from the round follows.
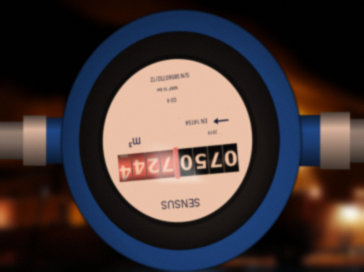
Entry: 750.7244 m³
